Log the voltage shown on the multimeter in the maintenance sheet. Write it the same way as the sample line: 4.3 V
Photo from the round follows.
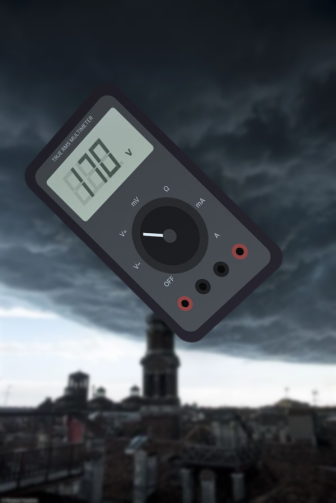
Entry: 170 V
